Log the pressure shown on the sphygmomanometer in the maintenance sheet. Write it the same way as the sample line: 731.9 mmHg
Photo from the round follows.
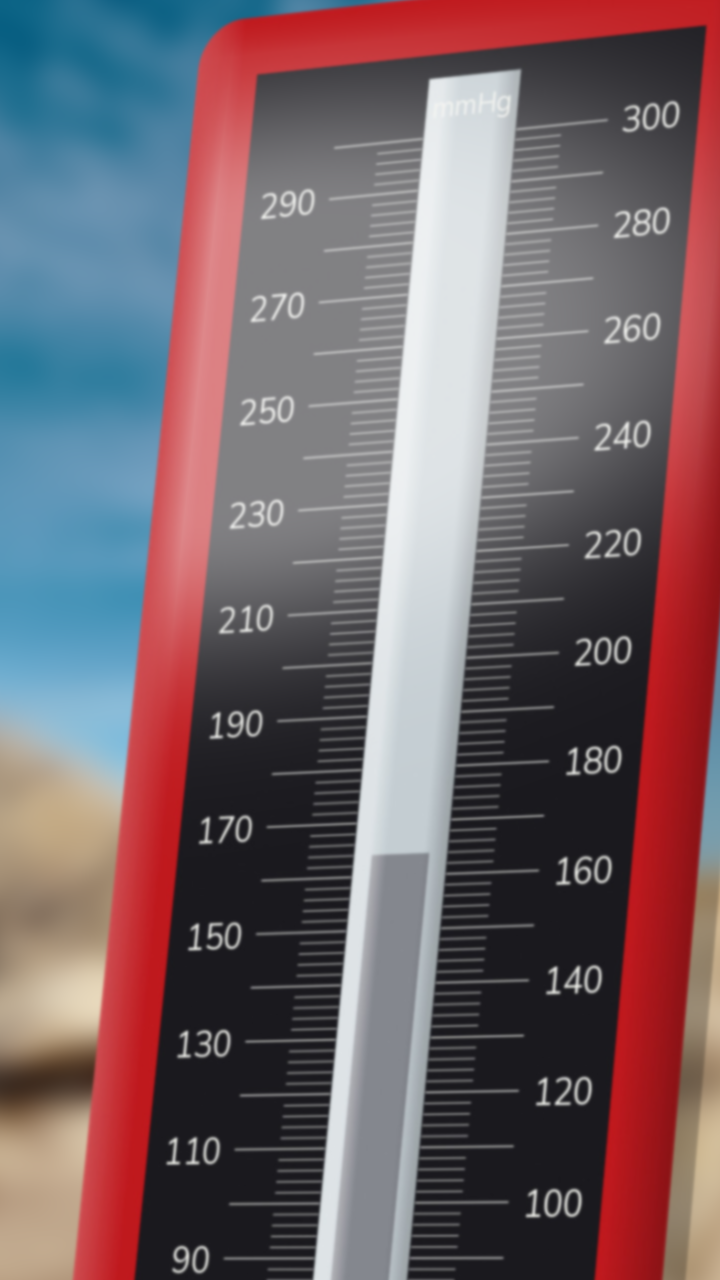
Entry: 164 mmHg
